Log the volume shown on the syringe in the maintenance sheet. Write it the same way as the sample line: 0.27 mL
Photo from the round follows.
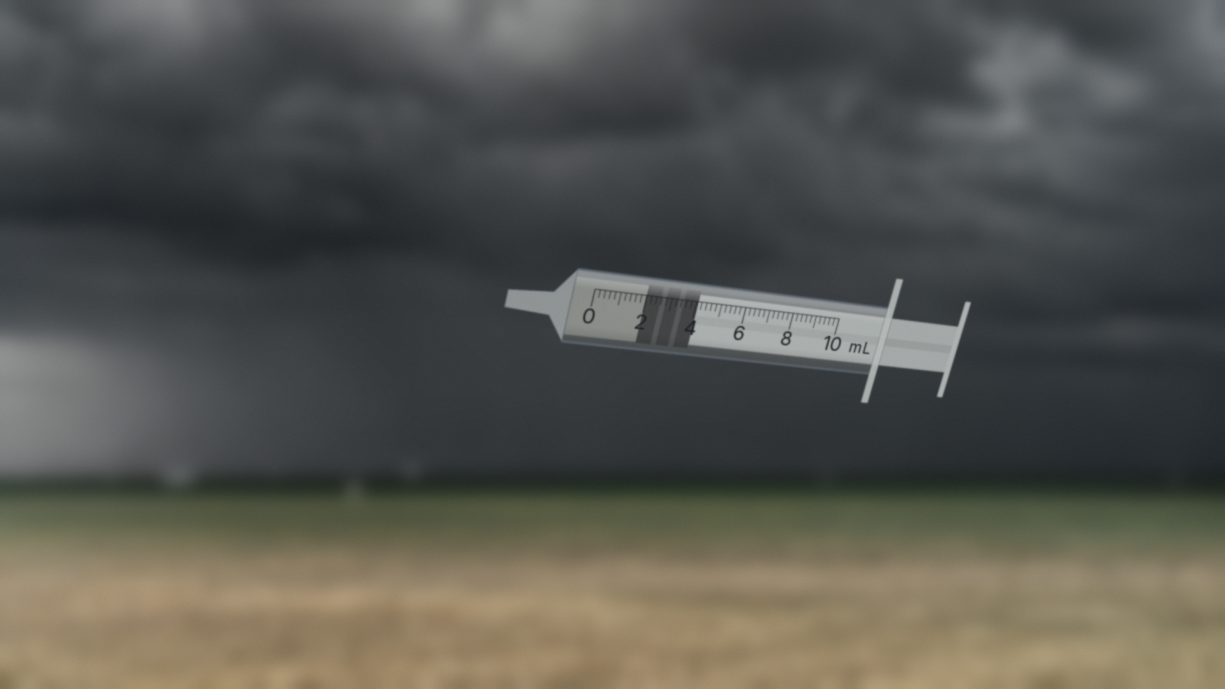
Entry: 2 mL
